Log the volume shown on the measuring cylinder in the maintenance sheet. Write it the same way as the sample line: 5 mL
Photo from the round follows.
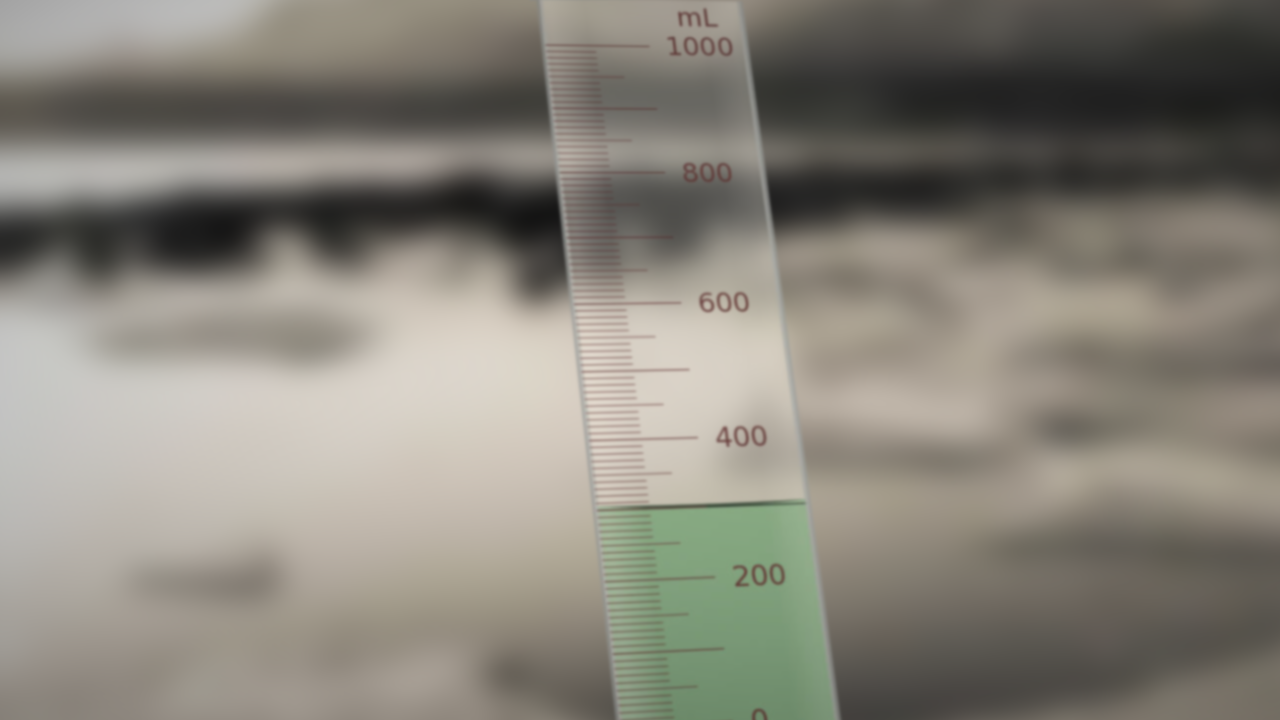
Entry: 300 mL
